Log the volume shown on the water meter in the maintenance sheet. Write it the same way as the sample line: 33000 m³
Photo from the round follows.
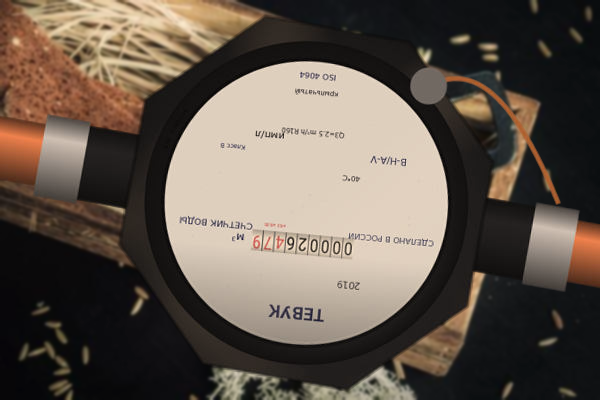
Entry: 26.479 m³
